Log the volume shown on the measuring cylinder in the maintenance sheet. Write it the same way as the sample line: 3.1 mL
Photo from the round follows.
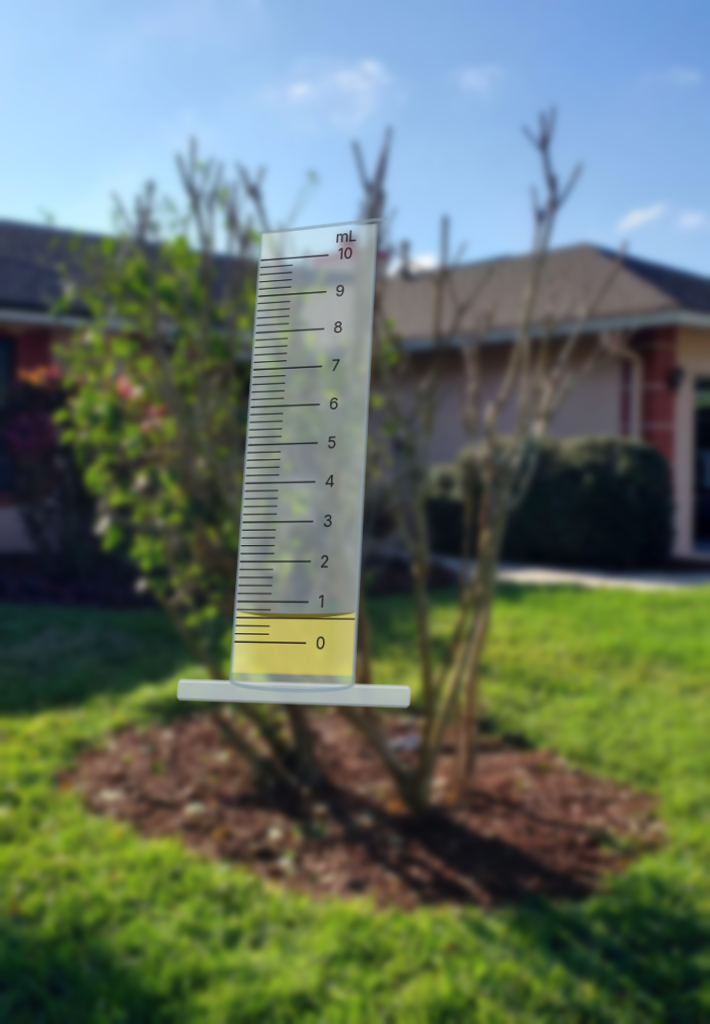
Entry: 0.6 mL
